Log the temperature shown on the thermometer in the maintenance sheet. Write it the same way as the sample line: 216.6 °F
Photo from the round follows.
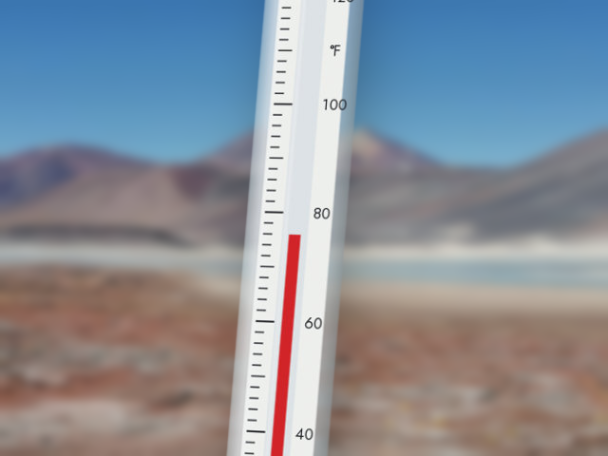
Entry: 76 °F
